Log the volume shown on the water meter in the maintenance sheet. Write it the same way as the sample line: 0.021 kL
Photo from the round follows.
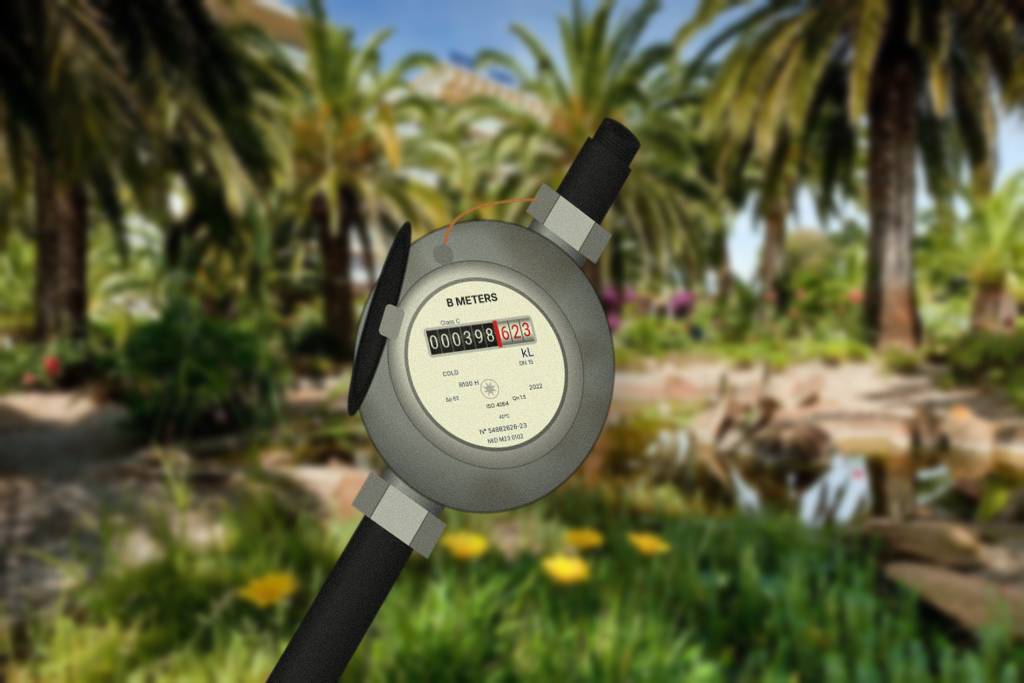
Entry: 398.623 kL
